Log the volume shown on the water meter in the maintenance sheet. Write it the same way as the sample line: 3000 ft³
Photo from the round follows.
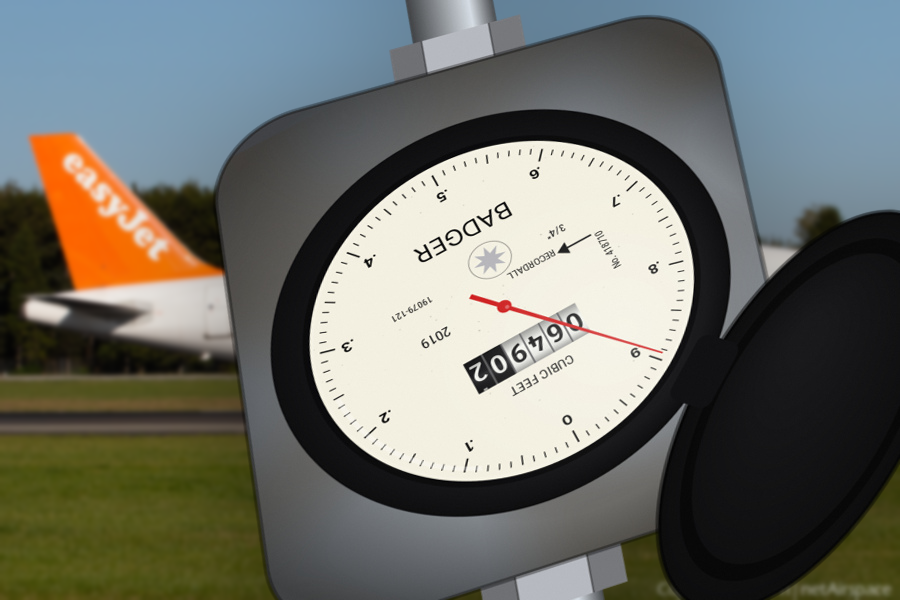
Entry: 64901.89 ft³
